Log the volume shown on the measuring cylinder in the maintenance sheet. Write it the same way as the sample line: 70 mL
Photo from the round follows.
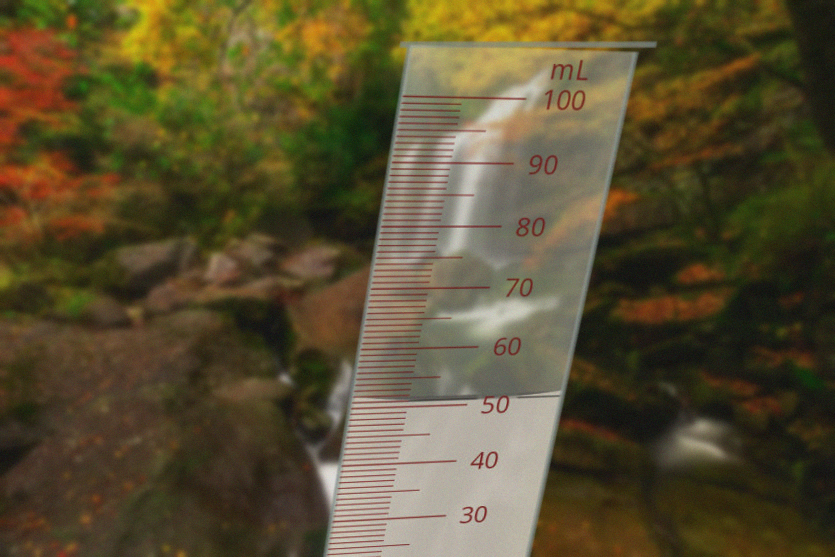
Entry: 51 mL
